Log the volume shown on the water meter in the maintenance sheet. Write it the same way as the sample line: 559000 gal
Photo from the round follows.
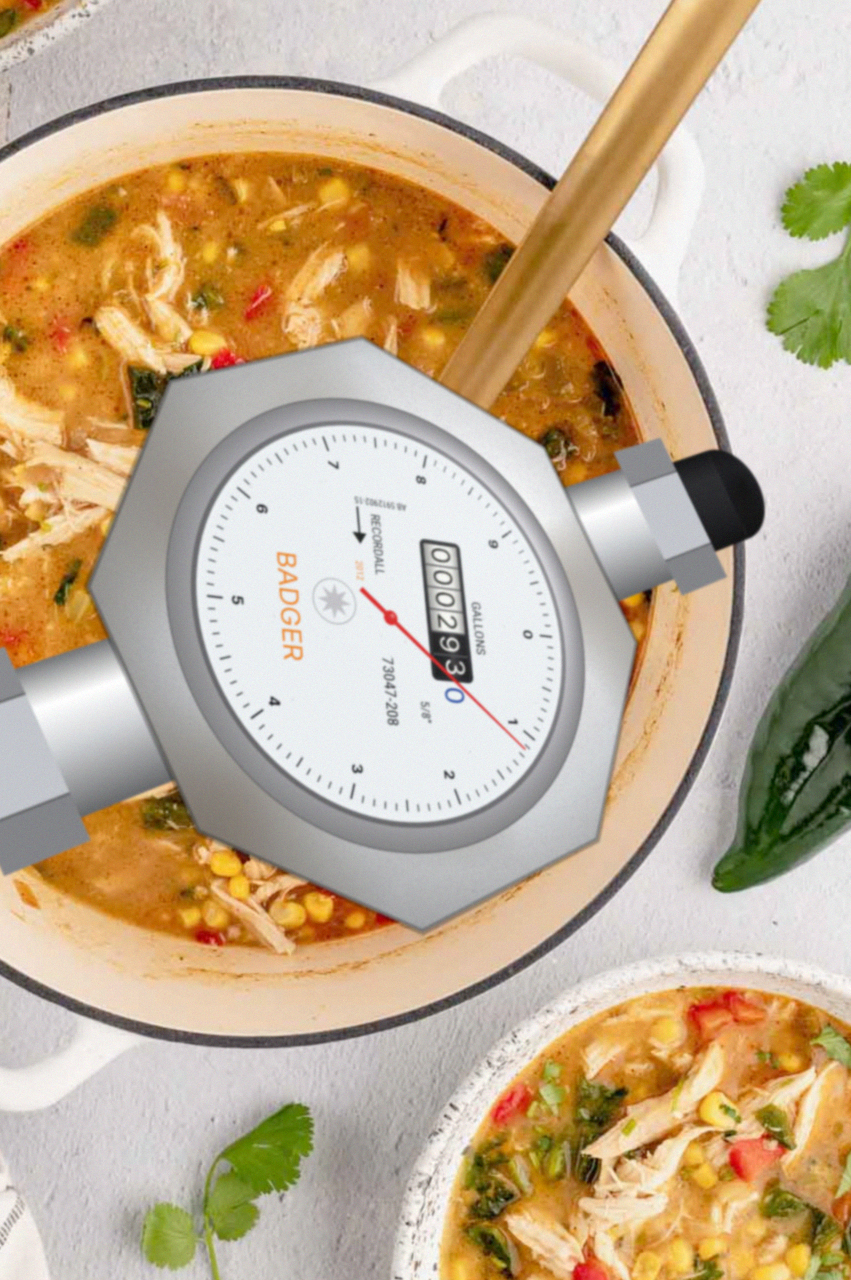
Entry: 2931.1 gal
